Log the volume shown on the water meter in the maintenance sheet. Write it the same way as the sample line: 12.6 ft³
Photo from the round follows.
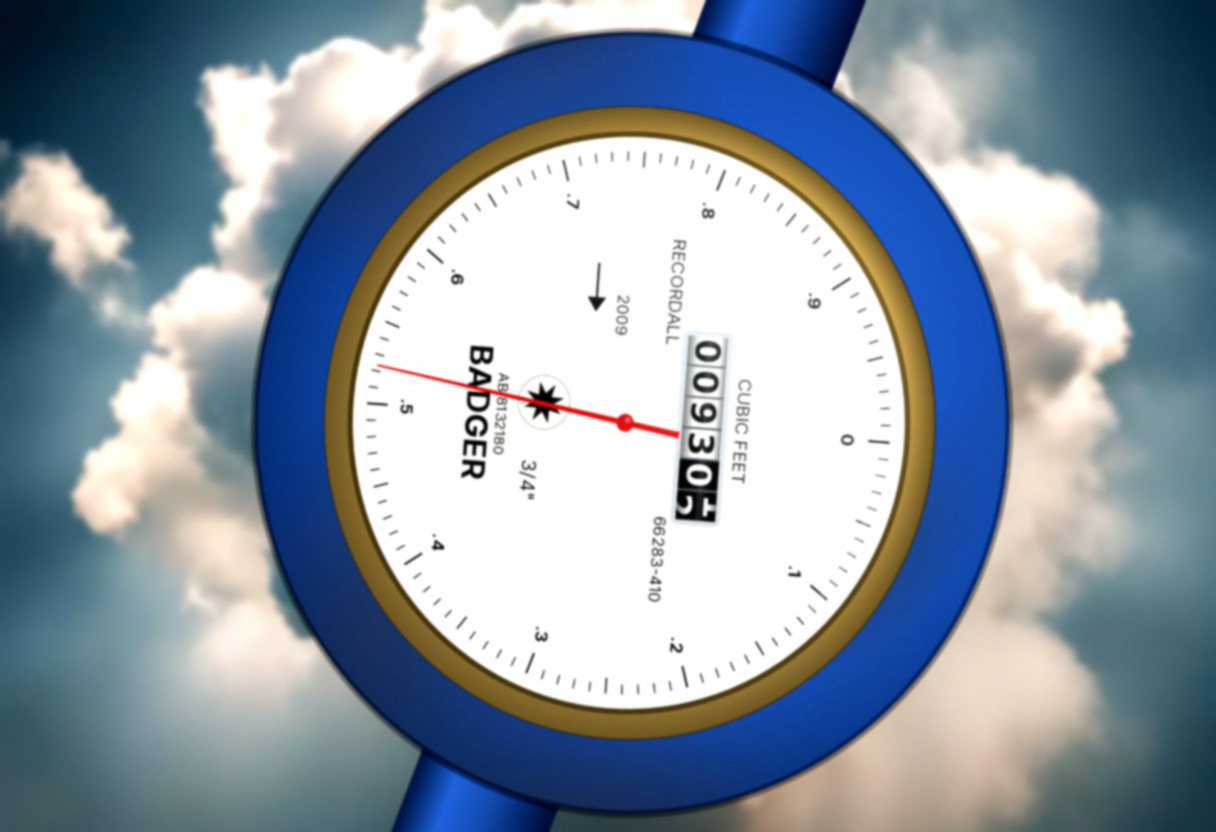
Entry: 9301.52 ft³
